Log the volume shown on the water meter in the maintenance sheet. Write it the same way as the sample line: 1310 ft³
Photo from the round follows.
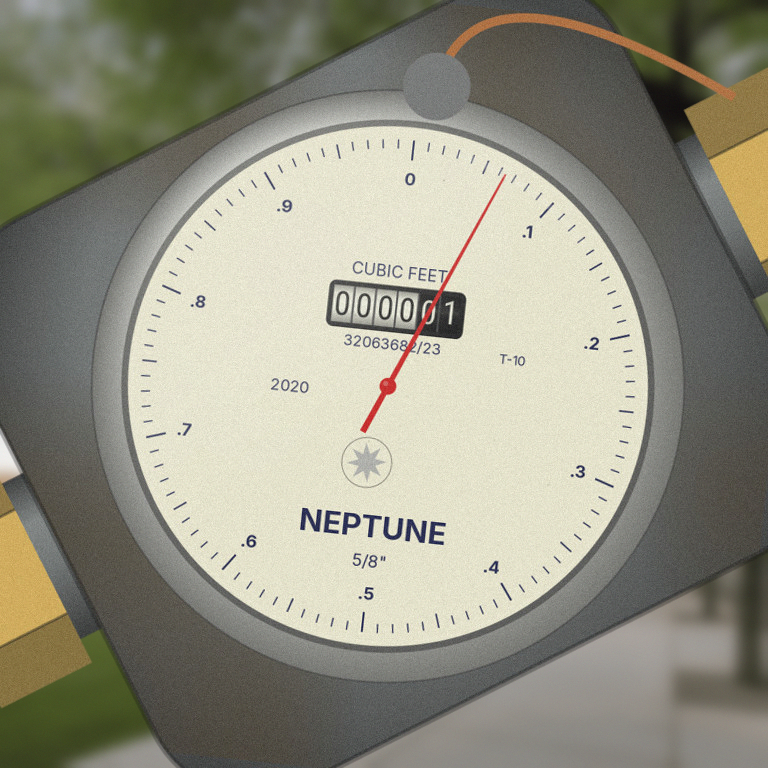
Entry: 1.06 ft³
